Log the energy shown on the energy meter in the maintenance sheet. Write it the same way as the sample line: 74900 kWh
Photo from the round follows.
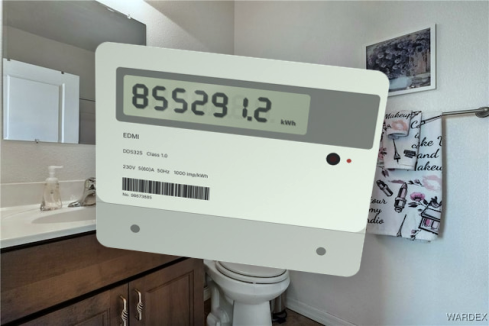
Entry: 855291.2 kWh
